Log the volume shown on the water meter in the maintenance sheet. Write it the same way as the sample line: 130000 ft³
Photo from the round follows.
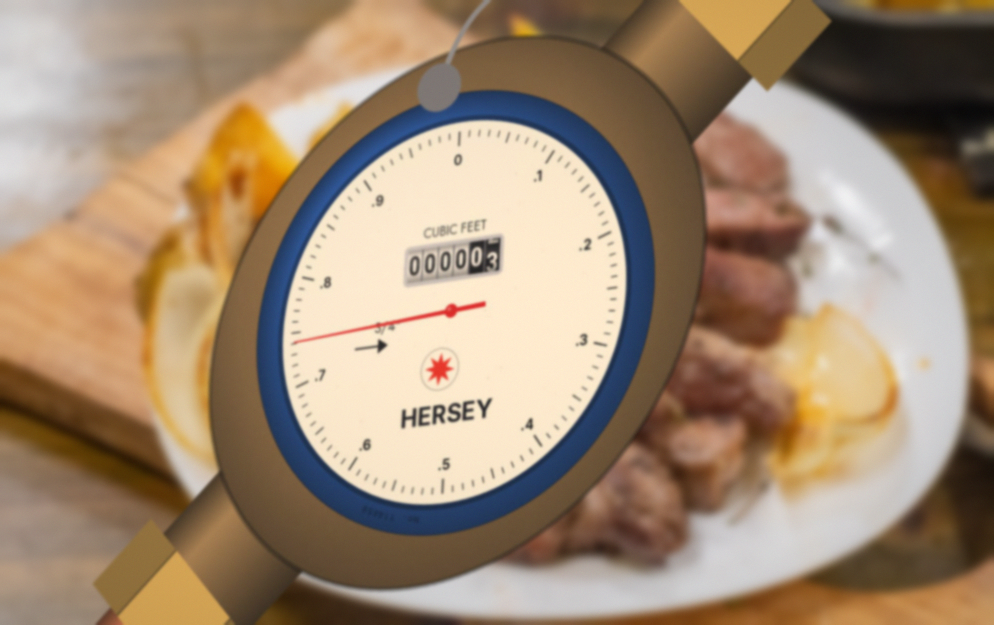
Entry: 2.74 ft³
